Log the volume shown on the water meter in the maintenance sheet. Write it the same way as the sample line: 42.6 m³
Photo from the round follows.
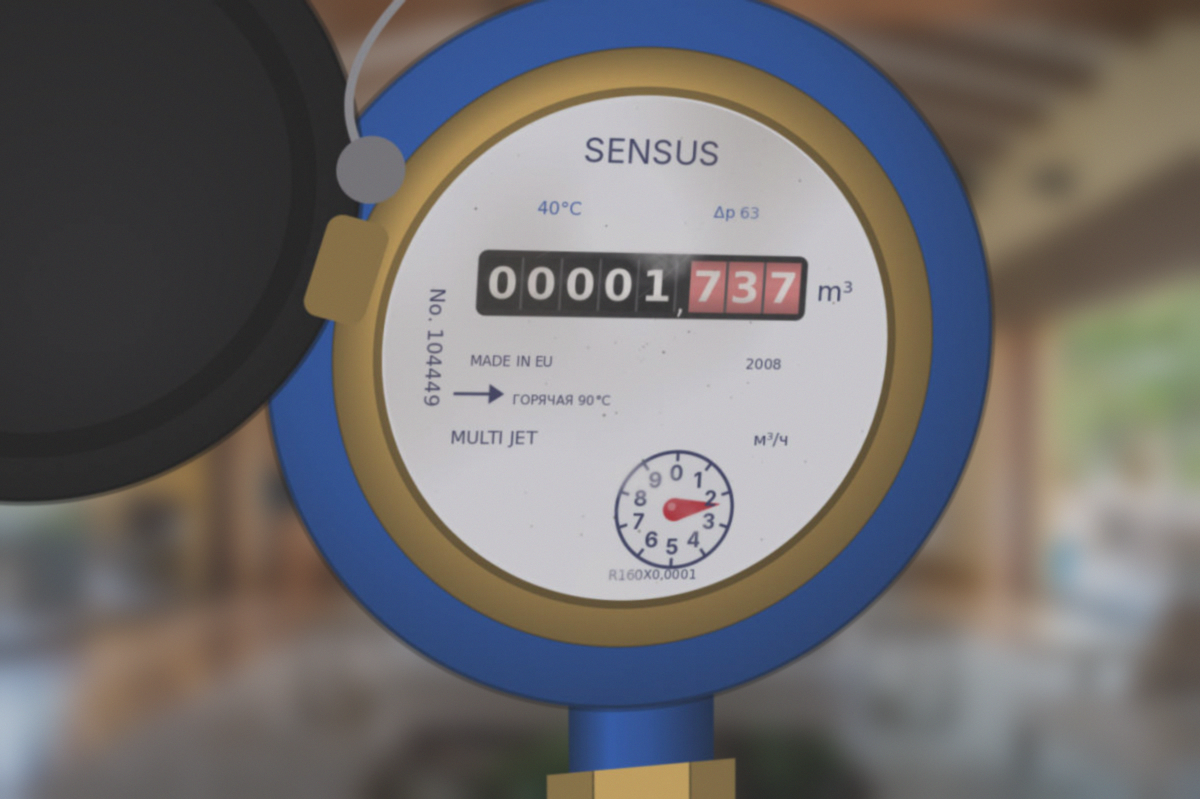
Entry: 1.7372 m³
